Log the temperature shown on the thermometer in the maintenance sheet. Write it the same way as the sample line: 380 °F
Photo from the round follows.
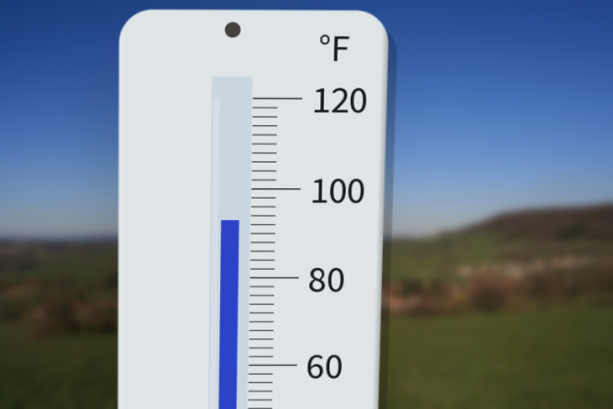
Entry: 93 °F
